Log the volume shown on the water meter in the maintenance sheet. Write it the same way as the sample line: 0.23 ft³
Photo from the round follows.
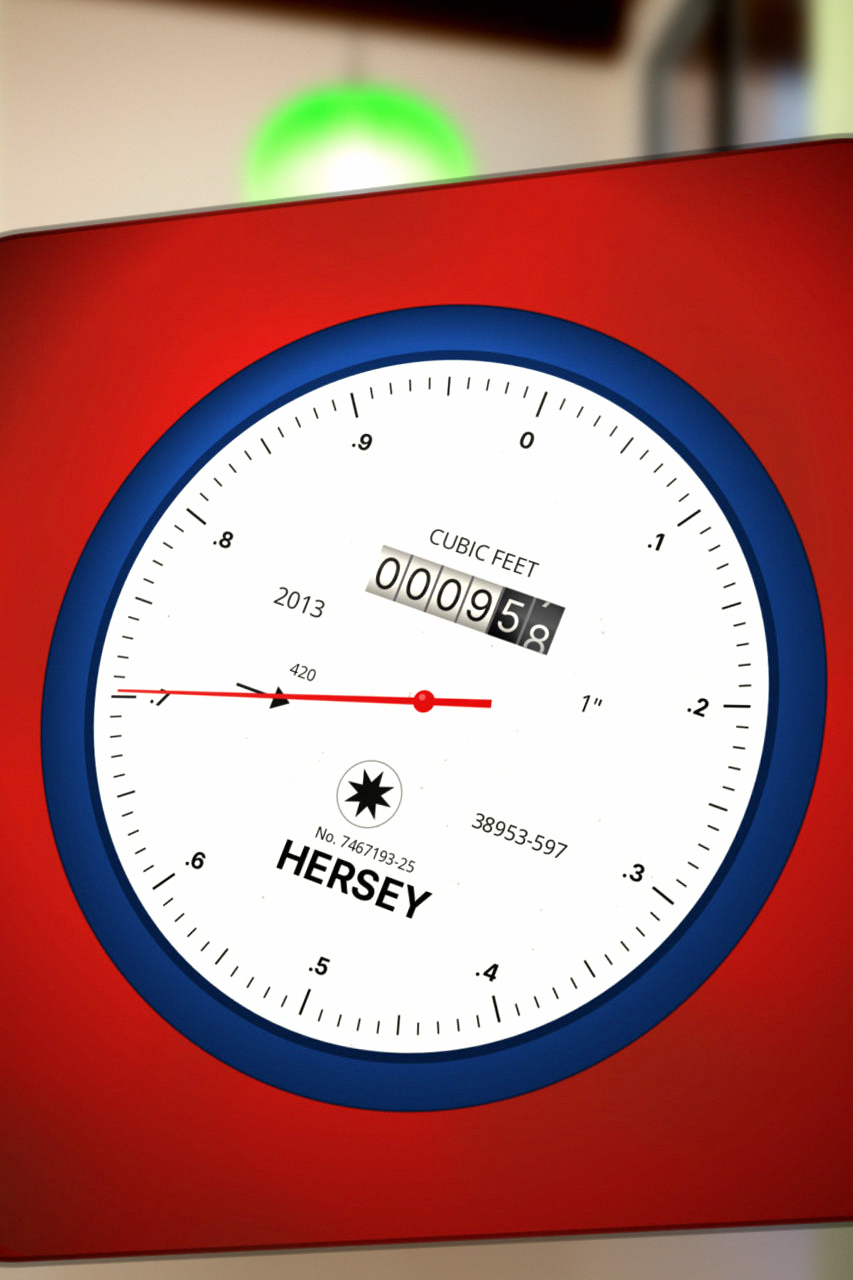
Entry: 957.70 ft³
